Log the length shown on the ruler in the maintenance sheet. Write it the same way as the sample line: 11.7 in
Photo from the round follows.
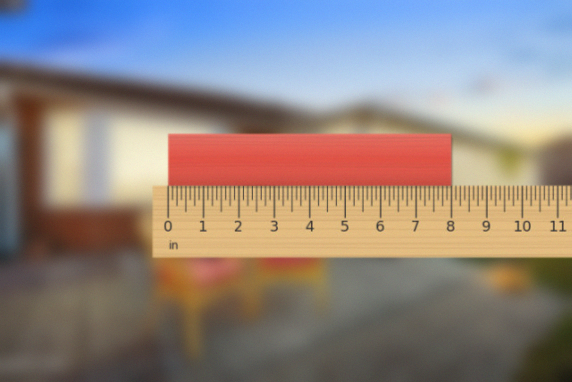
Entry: 8 in
